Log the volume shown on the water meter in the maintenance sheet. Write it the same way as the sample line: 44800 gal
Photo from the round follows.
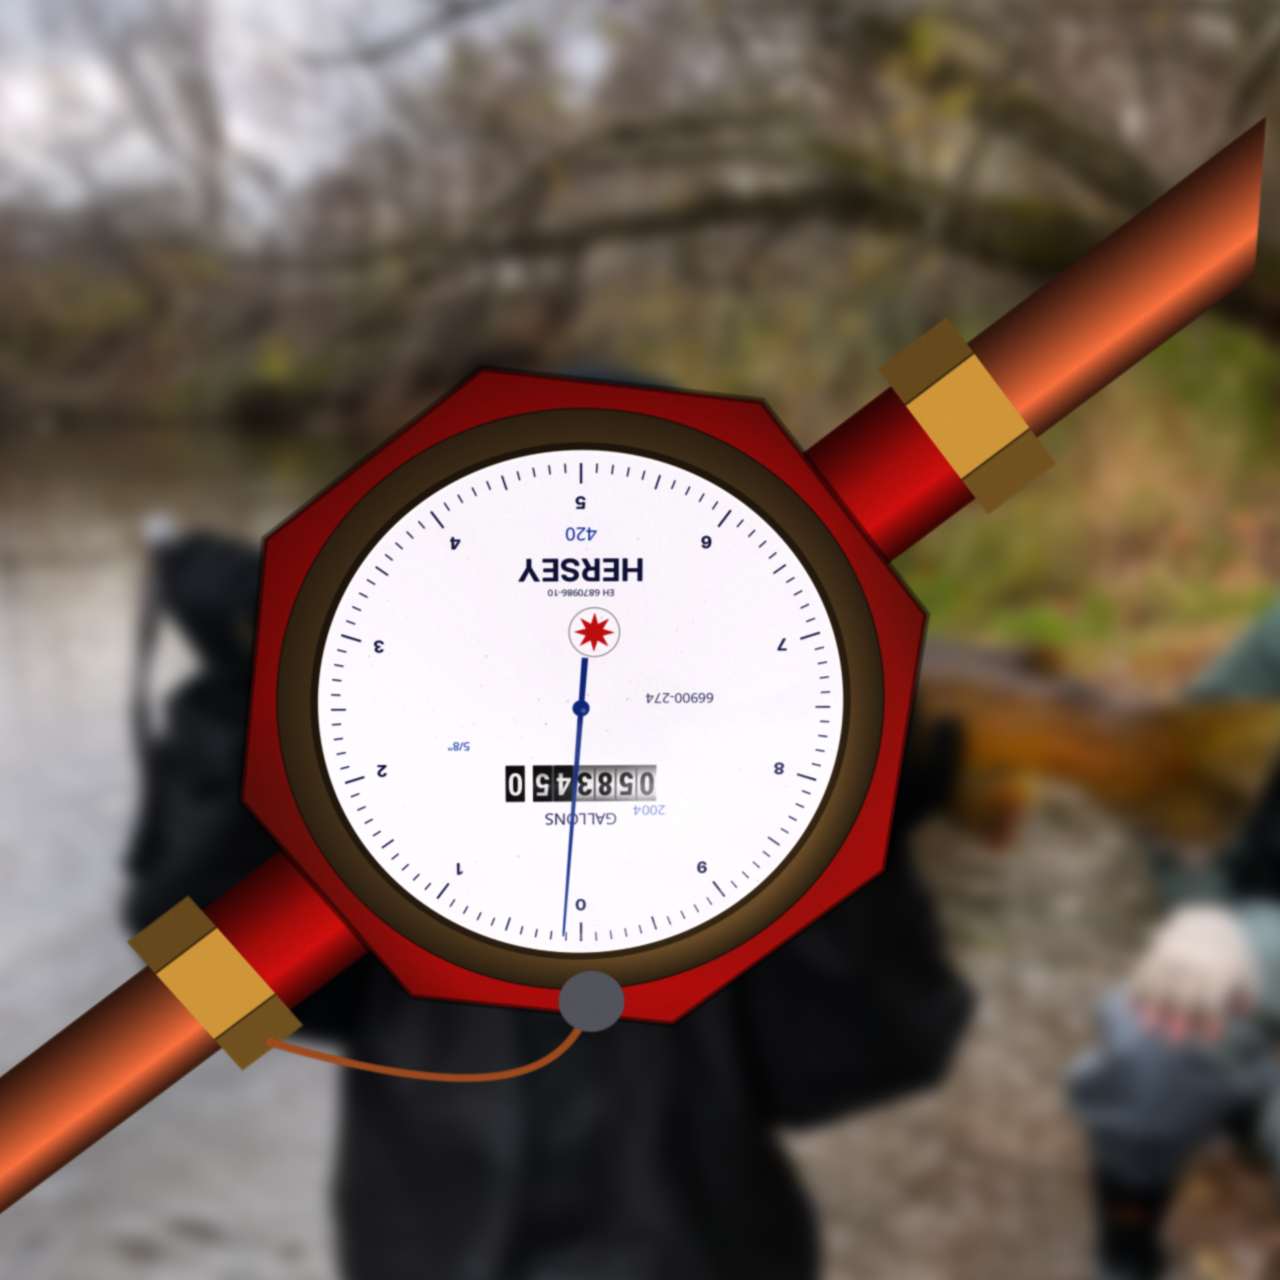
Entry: 583450.1 gal
